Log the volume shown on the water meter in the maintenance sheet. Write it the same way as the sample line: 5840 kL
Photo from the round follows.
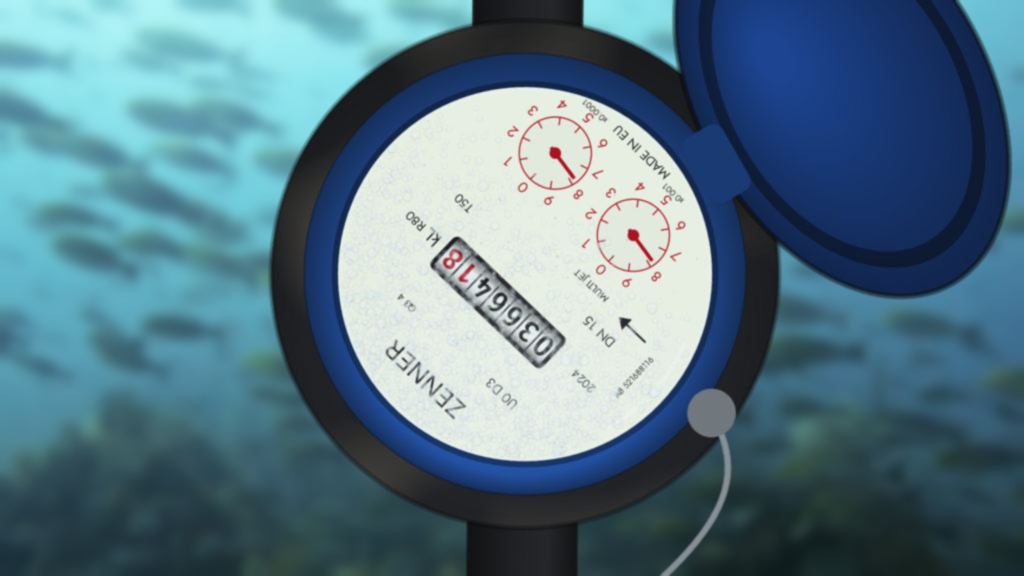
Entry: 3664.1877 kL
